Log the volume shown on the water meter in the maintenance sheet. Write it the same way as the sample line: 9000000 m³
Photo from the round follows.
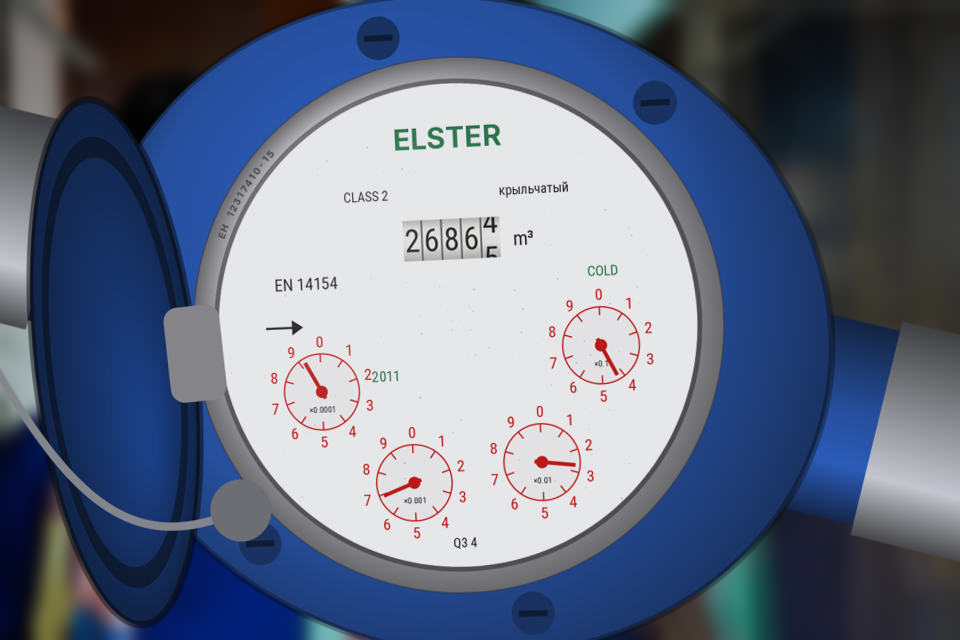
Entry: 26864.4269 m³
